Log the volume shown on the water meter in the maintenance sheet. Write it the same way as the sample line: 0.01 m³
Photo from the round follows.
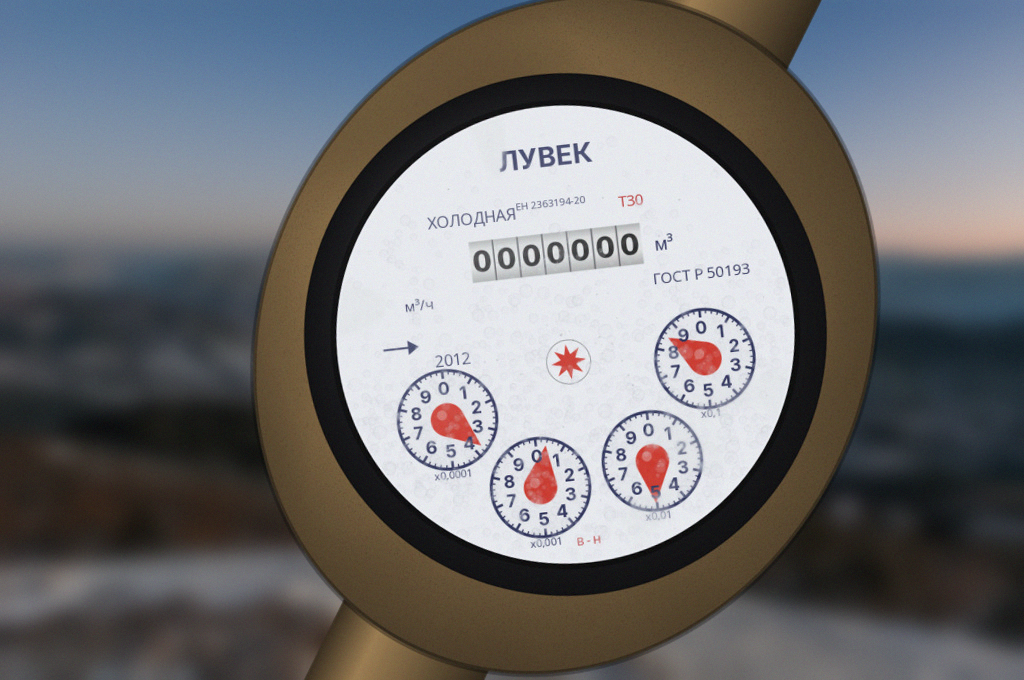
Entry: 0.8503 m³
